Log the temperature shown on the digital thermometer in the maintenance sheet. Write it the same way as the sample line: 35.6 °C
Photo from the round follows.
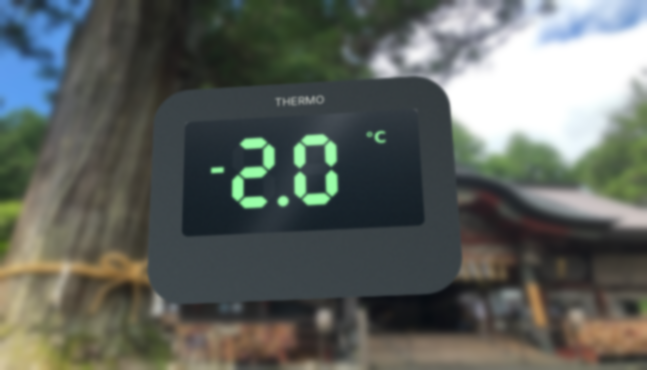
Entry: -2.0 °C
